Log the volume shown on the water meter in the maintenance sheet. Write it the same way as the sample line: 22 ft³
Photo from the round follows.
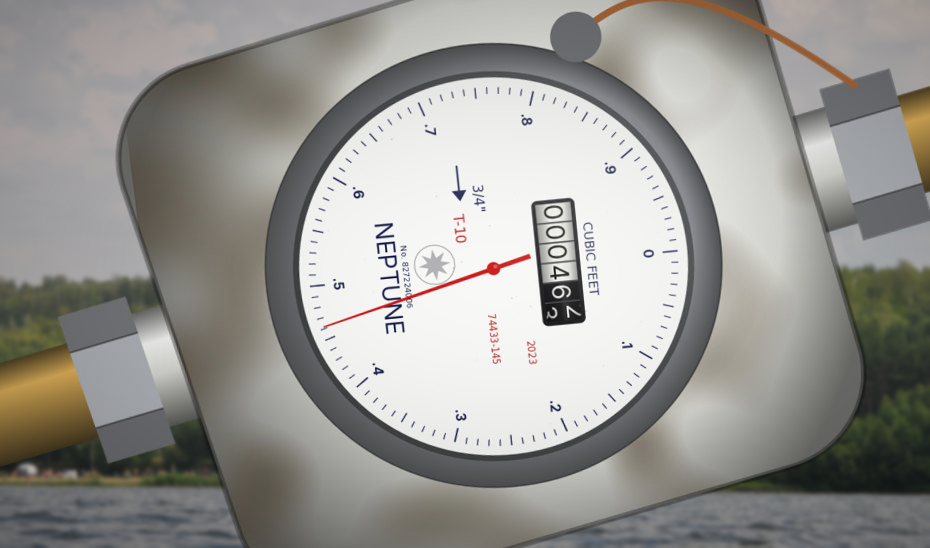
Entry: 462.46 ft³
